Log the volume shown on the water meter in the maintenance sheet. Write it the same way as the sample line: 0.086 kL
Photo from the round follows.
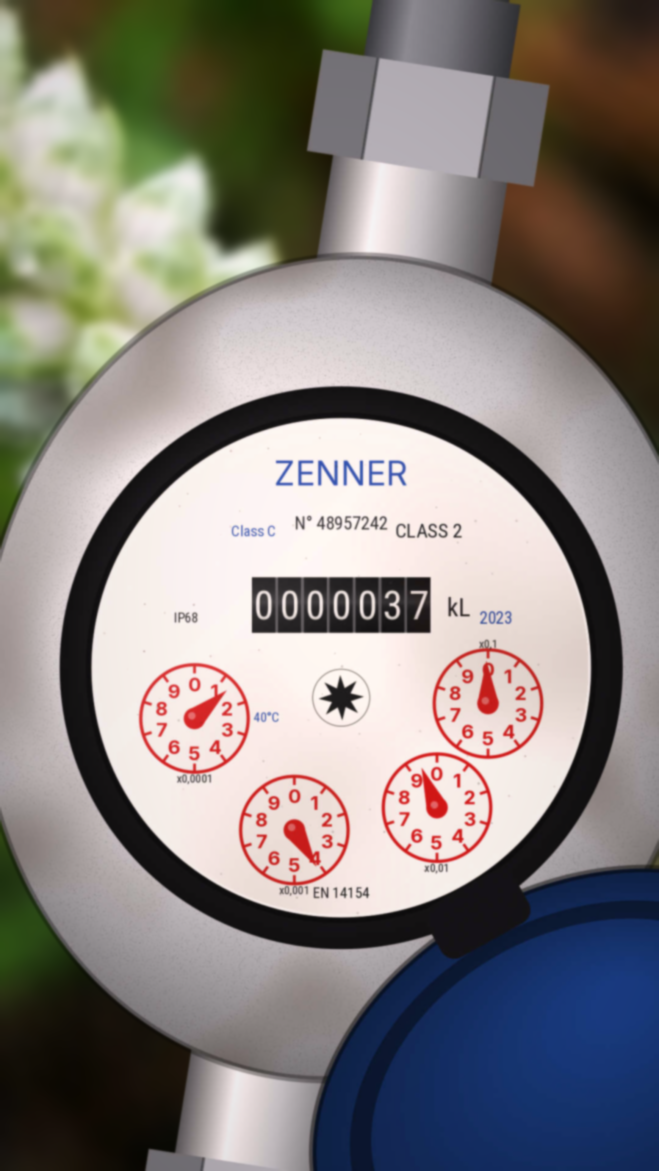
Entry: 36.9941 kL
